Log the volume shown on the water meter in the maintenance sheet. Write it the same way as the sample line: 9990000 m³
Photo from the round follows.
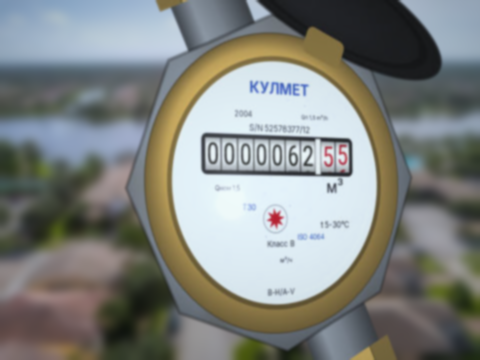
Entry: 62.55 m³
